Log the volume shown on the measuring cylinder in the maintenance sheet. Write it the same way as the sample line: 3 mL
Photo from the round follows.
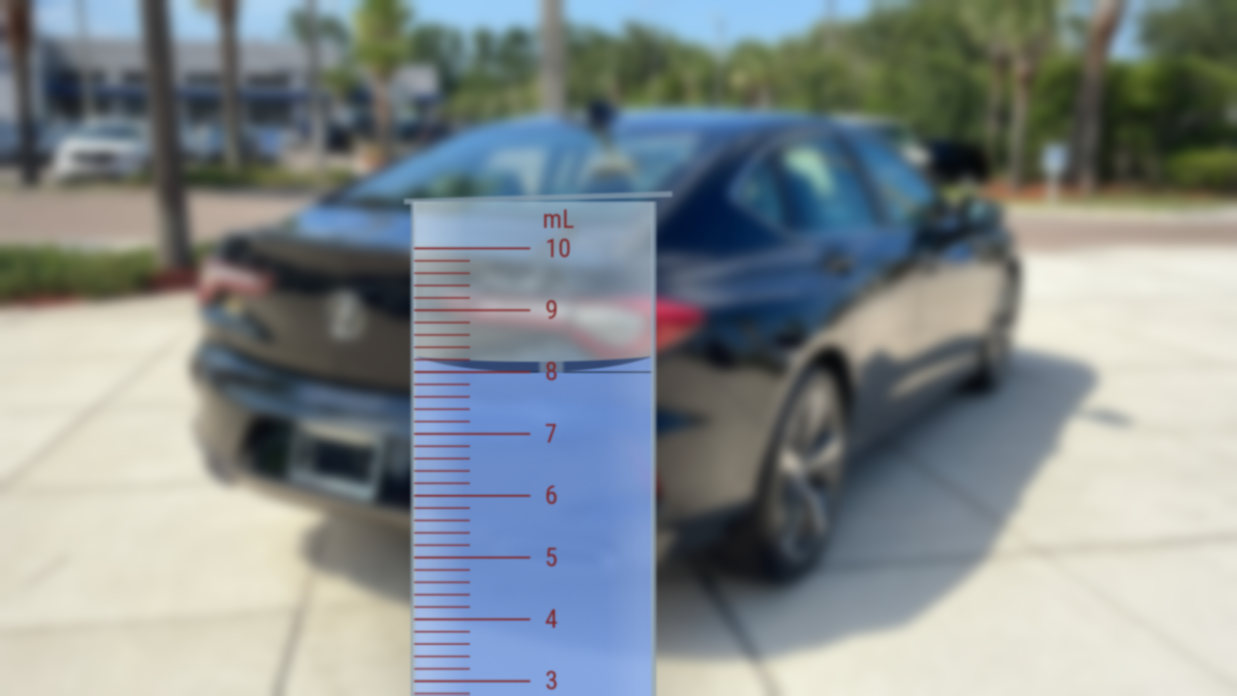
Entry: 8 mL
